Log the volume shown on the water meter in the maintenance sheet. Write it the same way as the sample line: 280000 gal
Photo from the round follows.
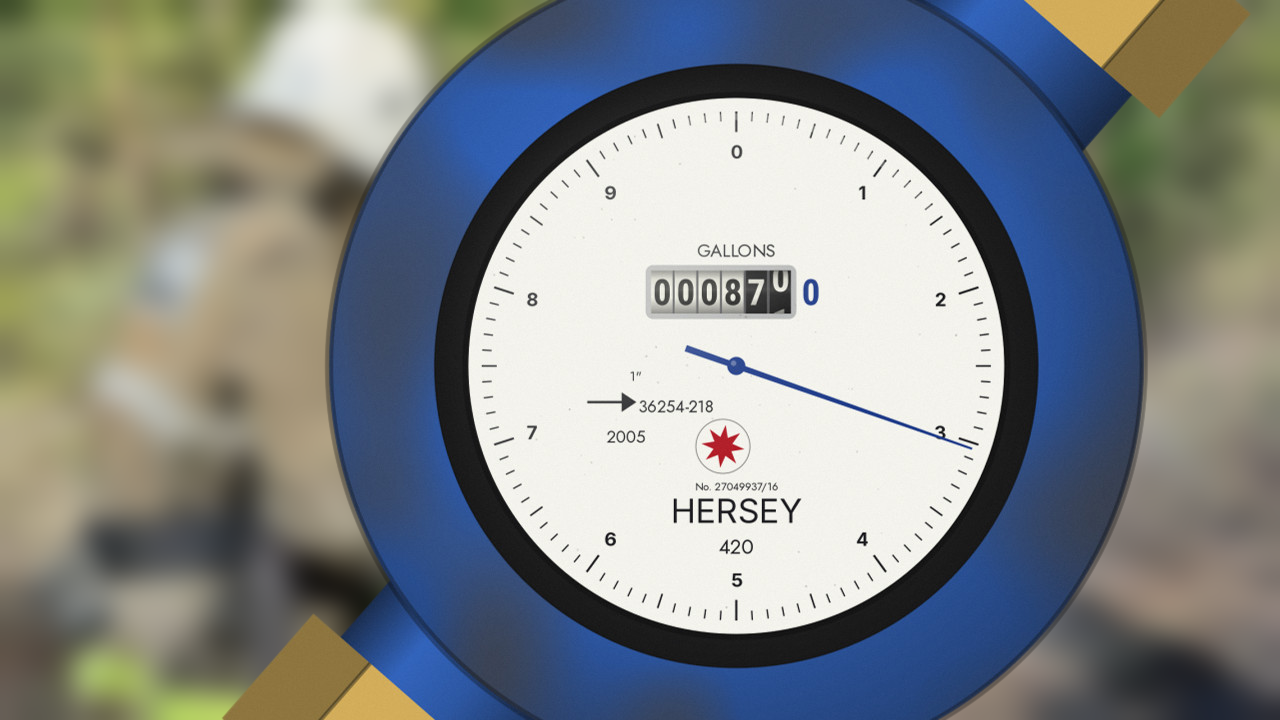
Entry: 8703.0 gal
